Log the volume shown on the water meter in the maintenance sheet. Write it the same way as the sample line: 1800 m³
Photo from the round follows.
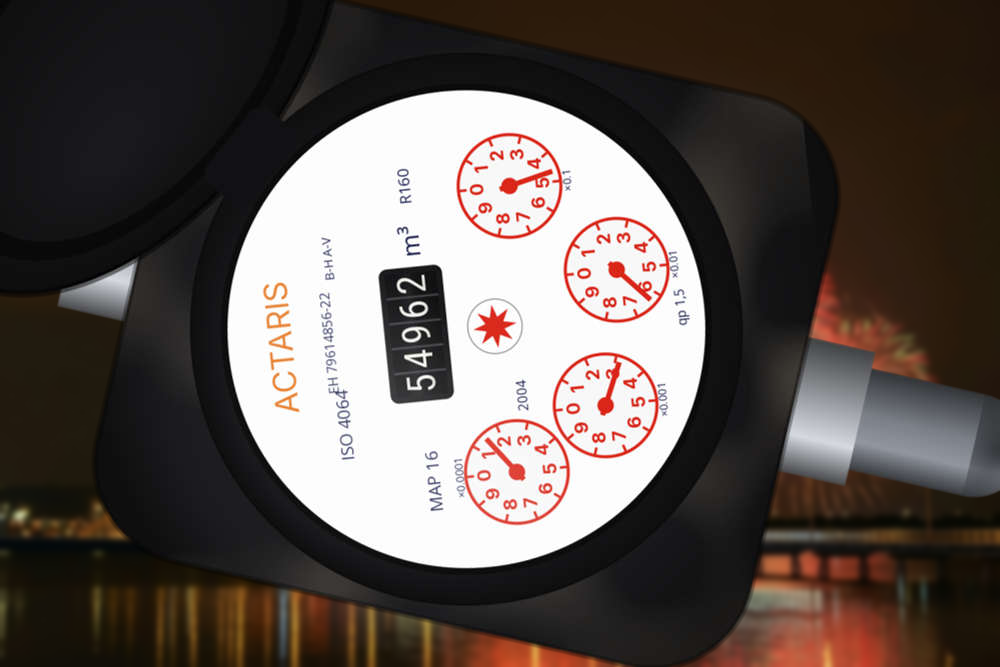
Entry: 54962.4631 m³
